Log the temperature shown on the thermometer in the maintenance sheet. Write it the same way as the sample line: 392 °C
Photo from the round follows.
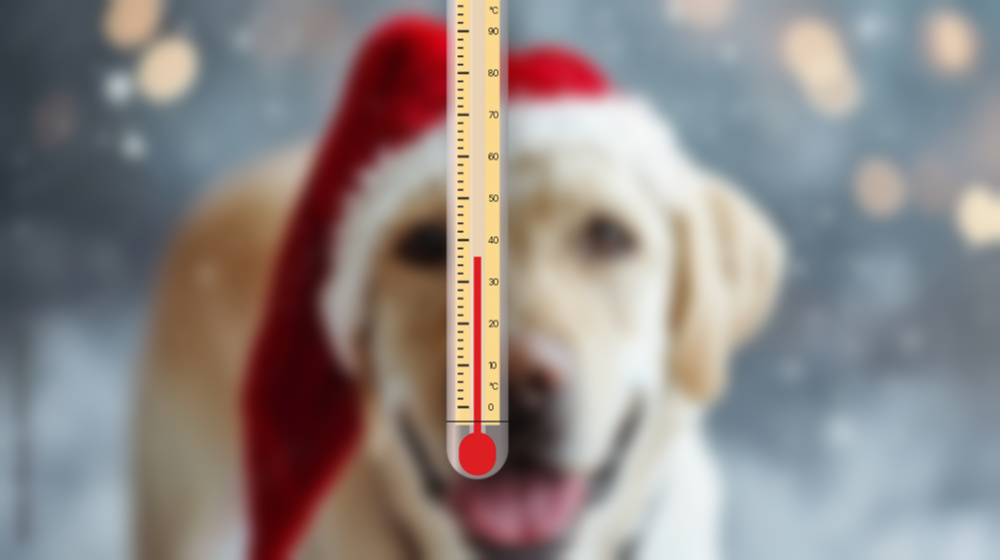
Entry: 36 °C
